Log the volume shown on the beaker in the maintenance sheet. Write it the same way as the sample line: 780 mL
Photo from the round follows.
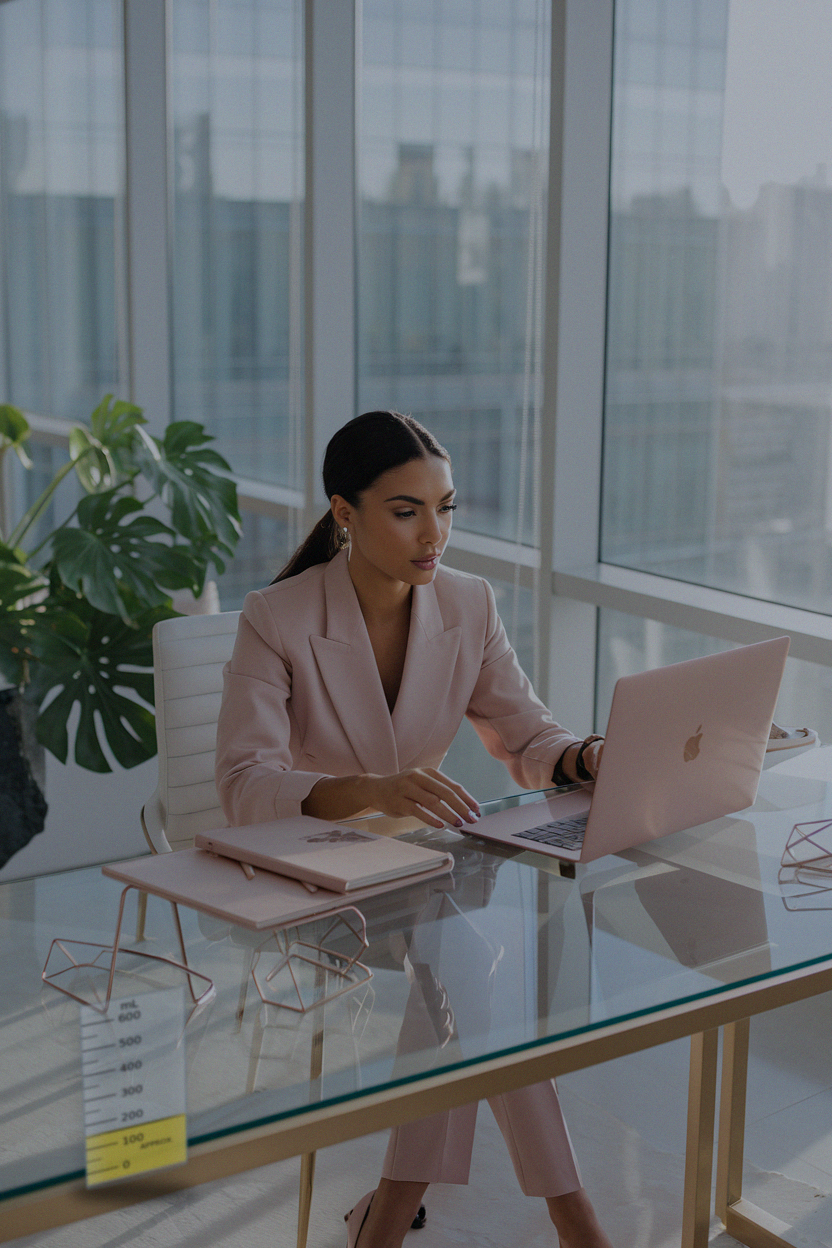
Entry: 150 mL
